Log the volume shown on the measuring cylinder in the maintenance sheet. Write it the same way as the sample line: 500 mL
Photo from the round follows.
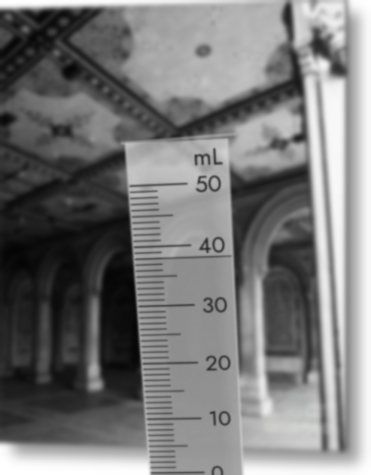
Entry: 38 mL
